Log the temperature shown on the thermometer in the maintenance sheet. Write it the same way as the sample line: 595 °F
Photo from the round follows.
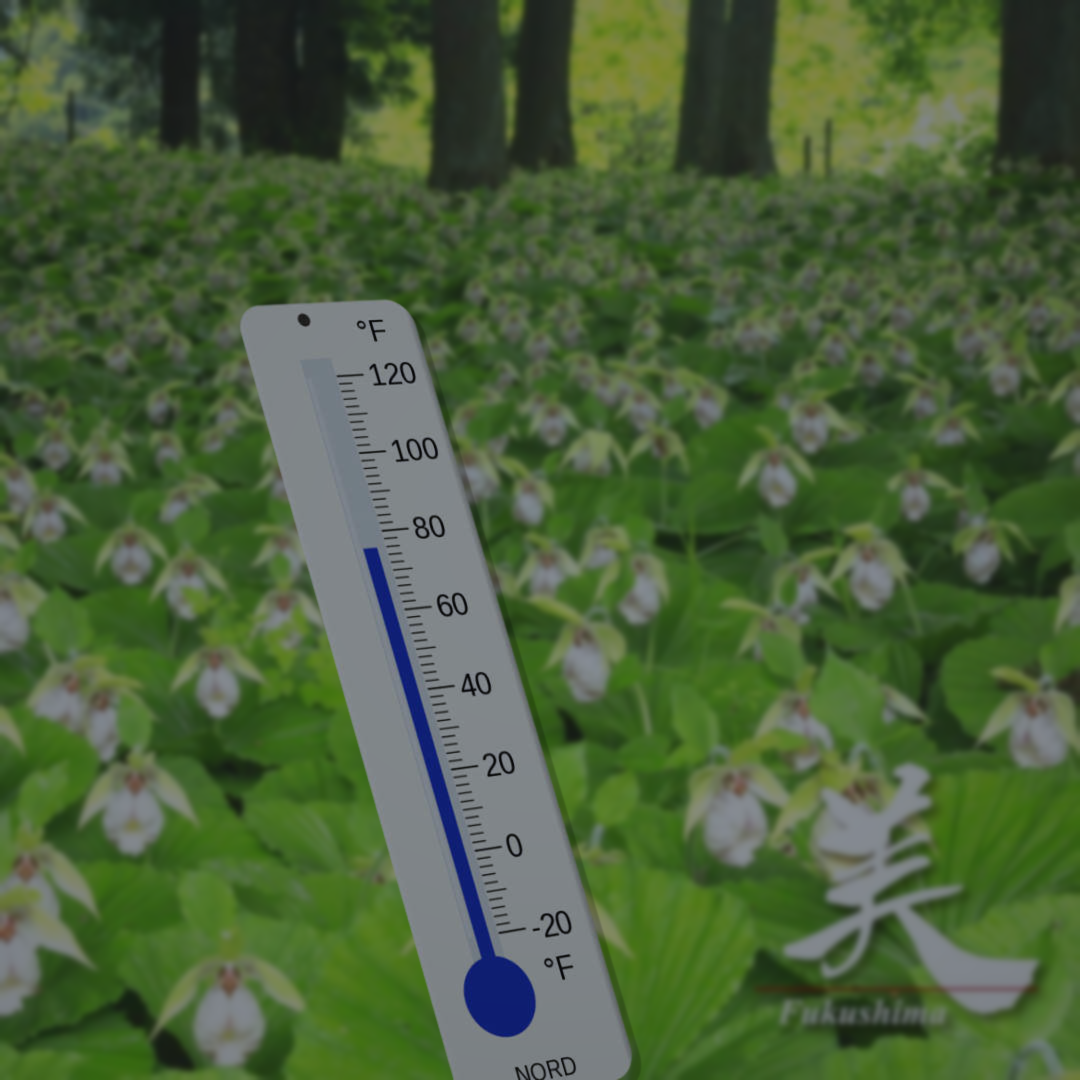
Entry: 76 °F
